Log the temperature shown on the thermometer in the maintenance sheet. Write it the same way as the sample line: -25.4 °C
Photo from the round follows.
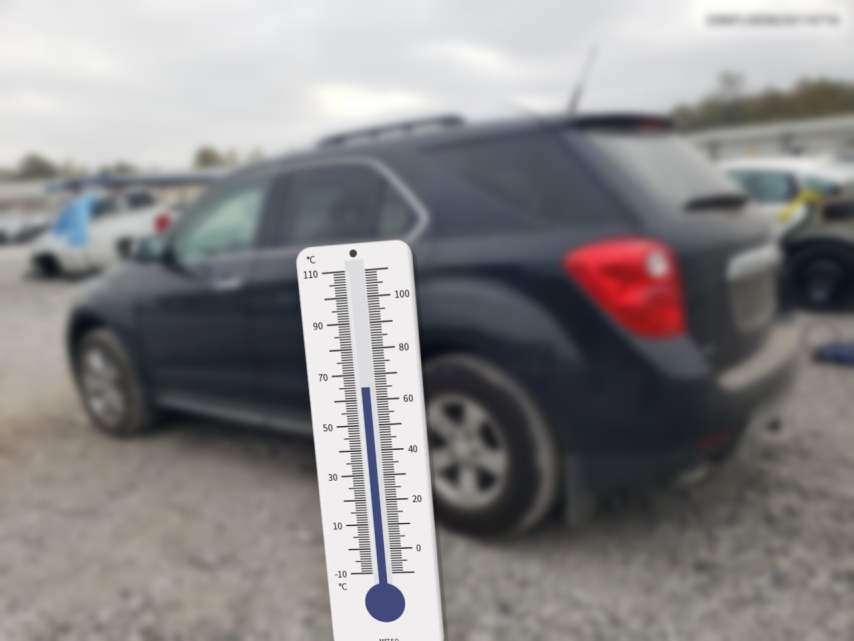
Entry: 65 °C
